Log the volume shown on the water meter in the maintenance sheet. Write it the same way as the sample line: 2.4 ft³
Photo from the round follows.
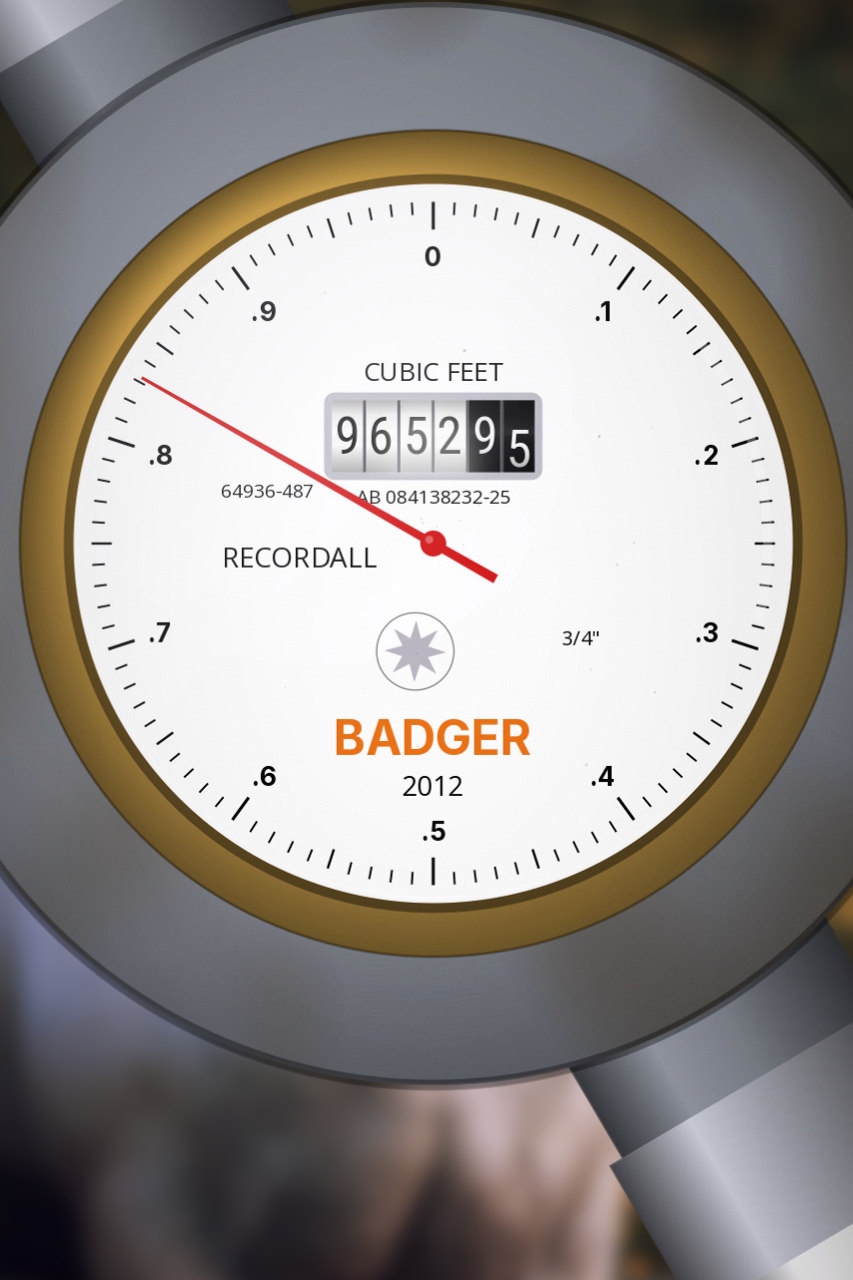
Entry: 965294.83 ft³
